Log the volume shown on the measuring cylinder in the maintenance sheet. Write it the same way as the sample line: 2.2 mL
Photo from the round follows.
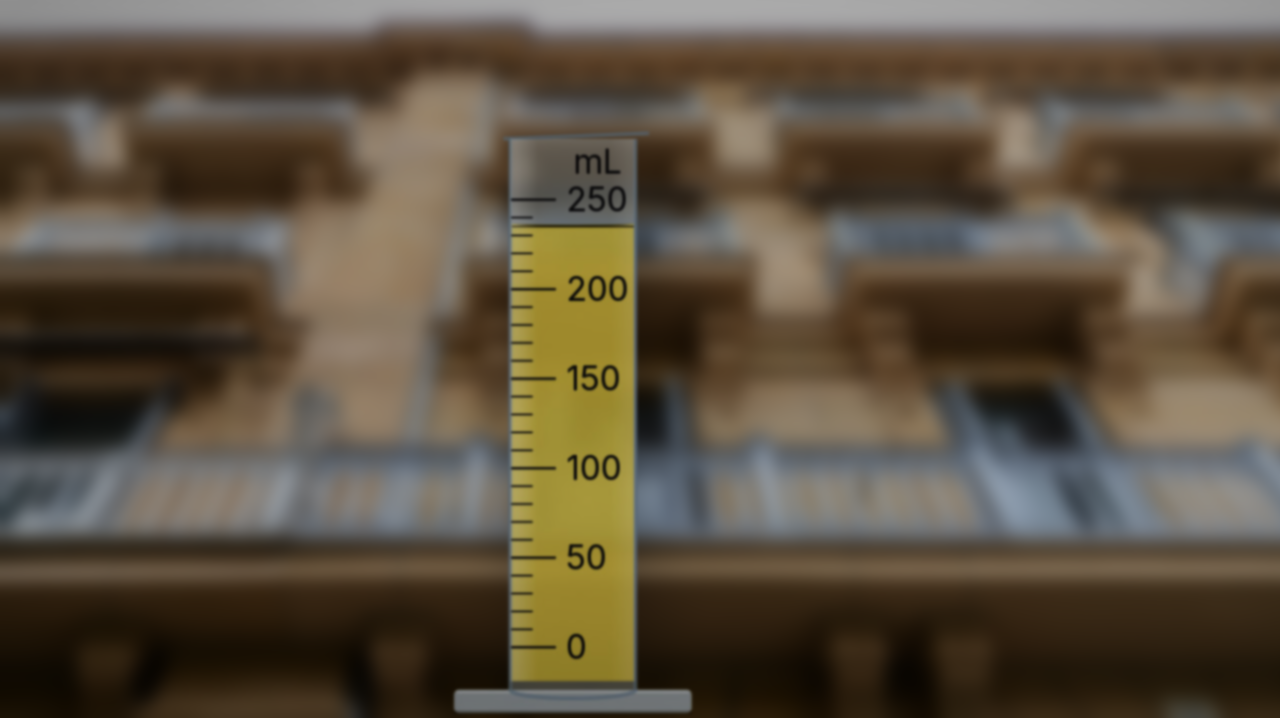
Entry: 235 mL
